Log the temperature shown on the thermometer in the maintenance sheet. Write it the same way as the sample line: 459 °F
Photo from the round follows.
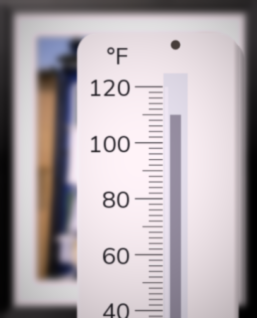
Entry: 110 °F
